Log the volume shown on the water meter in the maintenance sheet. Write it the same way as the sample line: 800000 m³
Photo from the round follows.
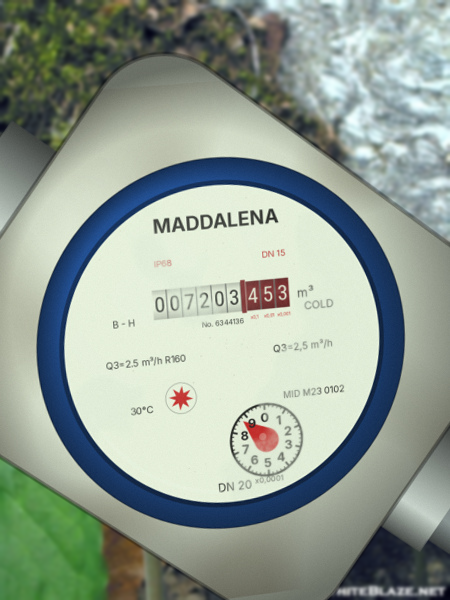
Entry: 7203.4538 m³
